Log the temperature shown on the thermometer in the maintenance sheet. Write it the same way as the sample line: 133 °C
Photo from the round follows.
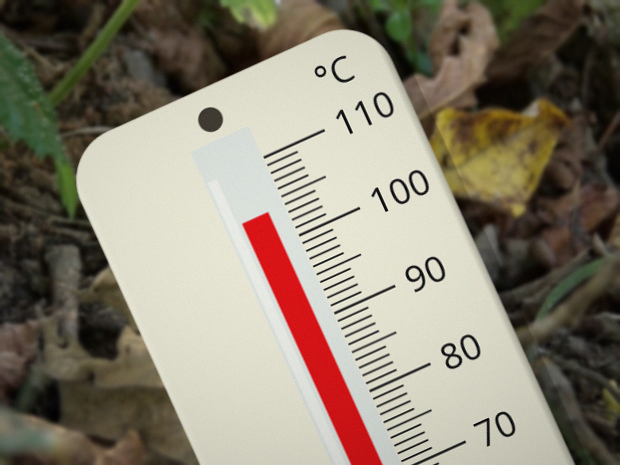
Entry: 104 °C
